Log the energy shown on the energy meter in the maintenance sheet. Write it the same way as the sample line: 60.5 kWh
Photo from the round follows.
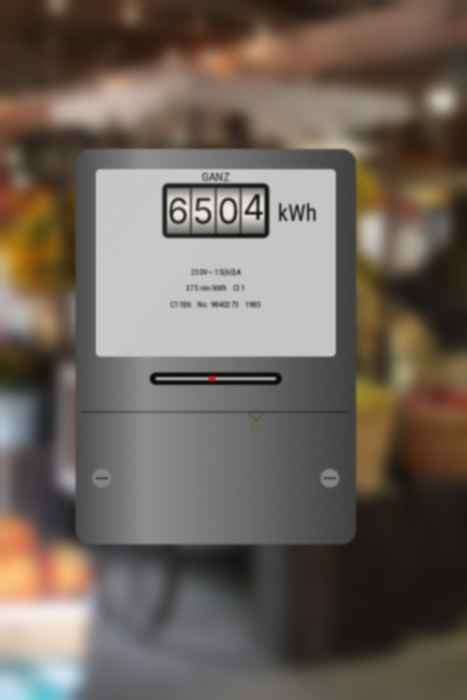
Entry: 6504 kWh
